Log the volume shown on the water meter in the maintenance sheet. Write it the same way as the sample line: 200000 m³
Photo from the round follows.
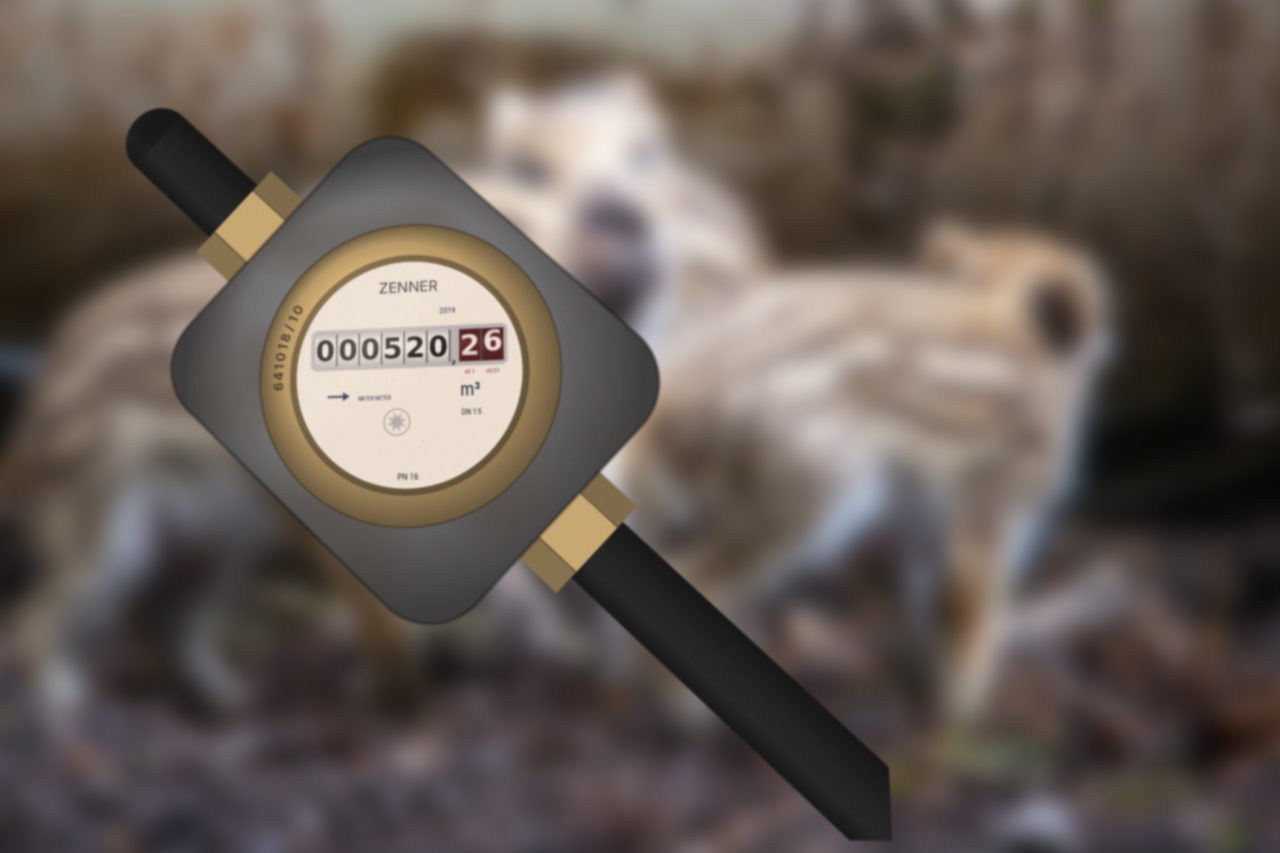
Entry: 520.26 m³
